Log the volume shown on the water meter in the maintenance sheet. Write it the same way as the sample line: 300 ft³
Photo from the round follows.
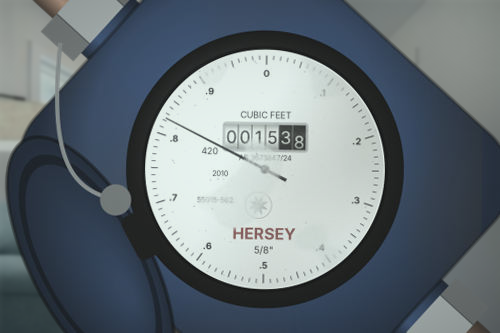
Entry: 1537.82 ft³
